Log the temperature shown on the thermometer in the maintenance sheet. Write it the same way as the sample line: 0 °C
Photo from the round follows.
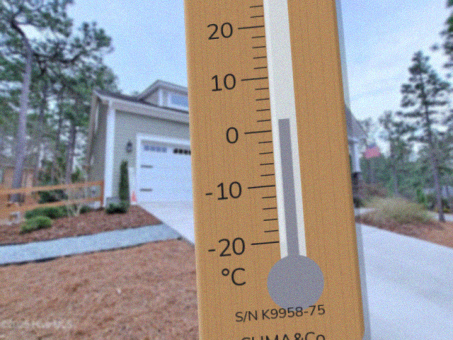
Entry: 2 °C
